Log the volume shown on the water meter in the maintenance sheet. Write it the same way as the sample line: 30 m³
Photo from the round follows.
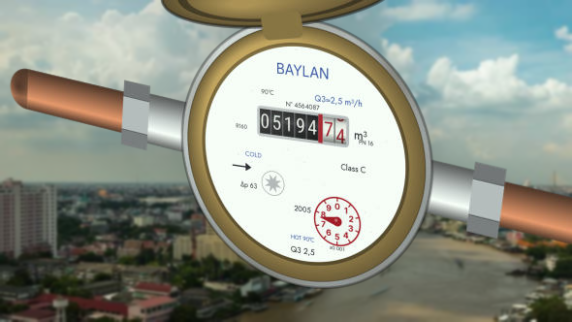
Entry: 5194.737 m³
